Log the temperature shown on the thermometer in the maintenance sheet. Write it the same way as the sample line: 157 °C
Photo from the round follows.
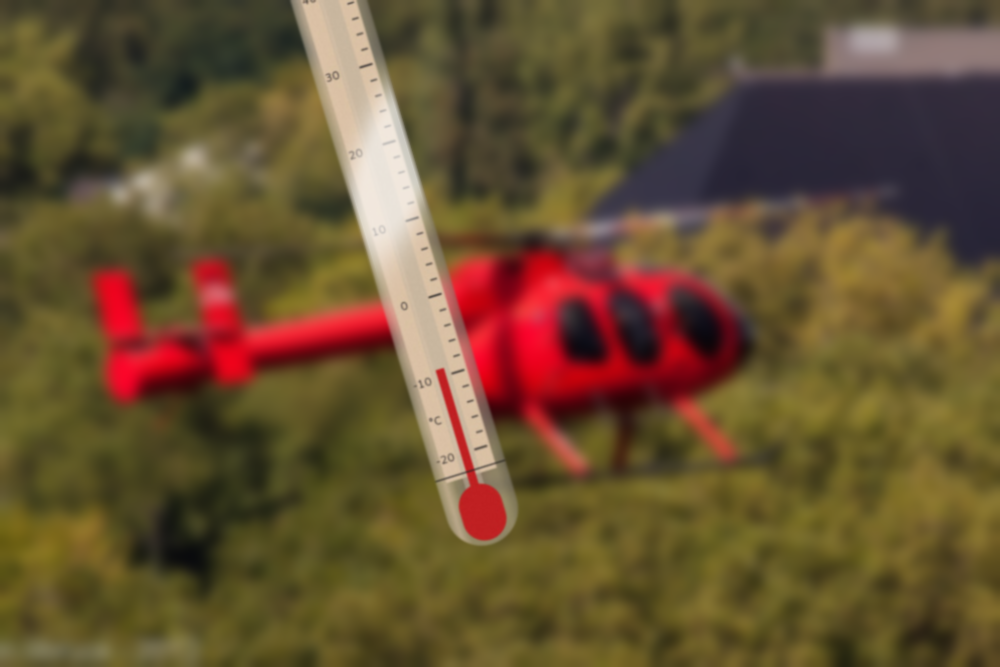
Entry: -9 °C
